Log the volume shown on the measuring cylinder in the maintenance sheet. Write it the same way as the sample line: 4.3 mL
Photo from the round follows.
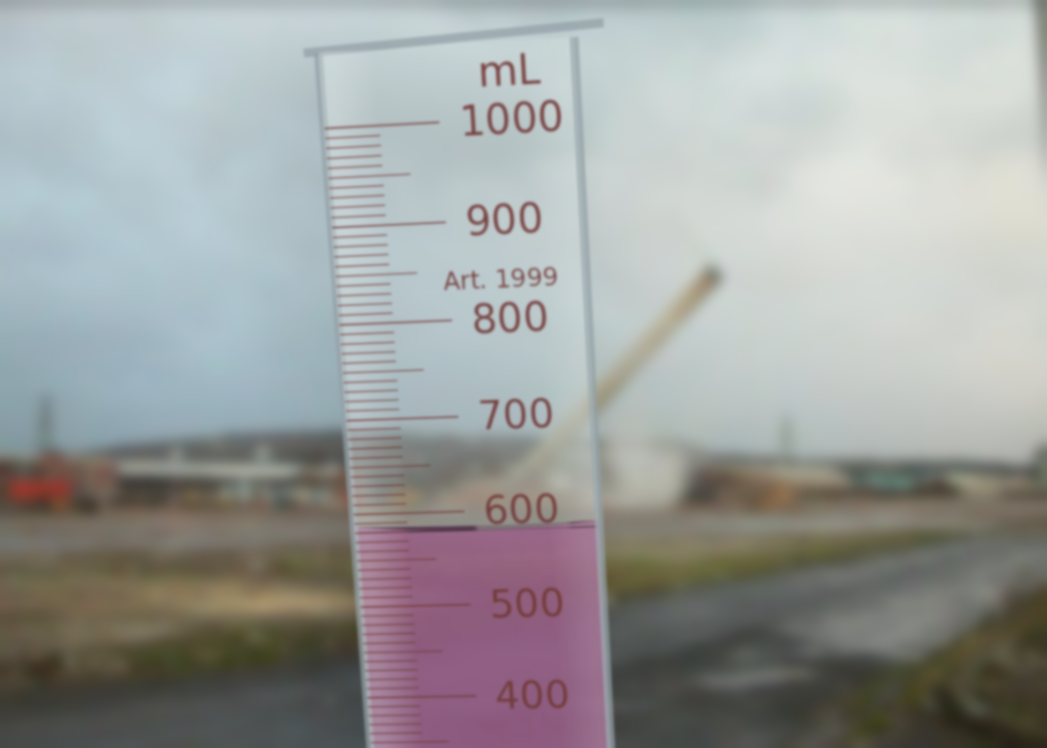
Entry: 580 mL
